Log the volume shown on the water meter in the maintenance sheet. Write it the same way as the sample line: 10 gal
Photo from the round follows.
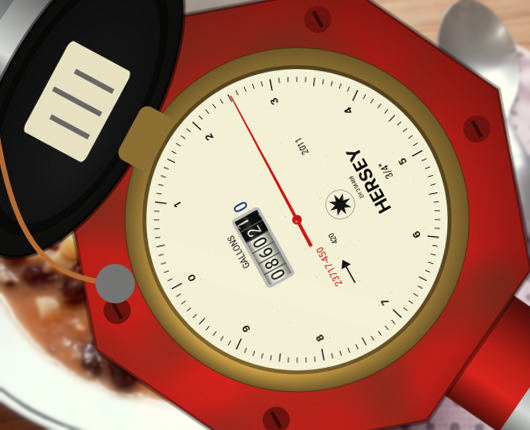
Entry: 860212.5 gal
